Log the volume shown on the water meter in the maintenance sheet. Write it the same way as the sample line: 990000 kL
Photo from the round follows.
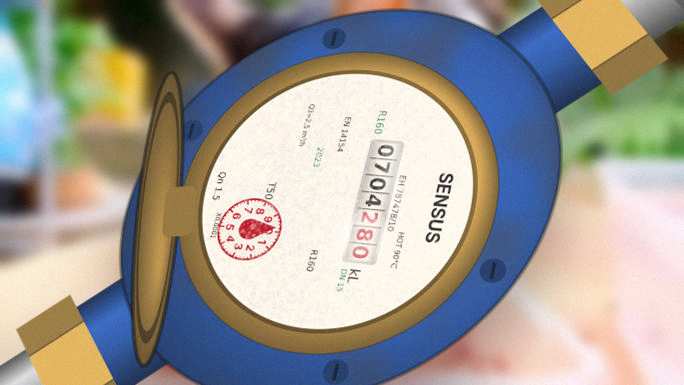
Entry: 704.2799 kL
